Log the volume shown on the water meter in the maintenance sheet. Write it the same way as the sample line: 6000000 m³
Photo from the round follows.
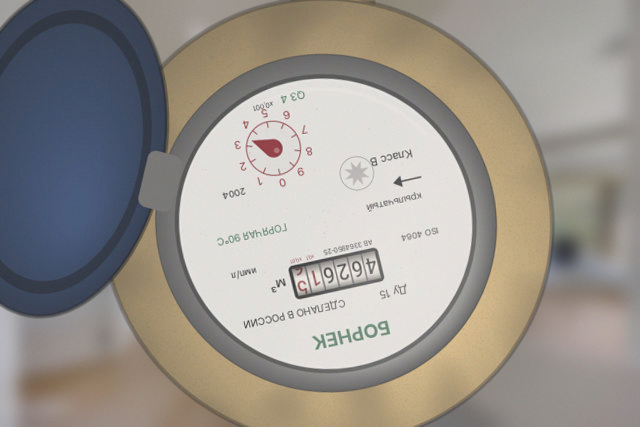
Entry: 4626.153 m³
